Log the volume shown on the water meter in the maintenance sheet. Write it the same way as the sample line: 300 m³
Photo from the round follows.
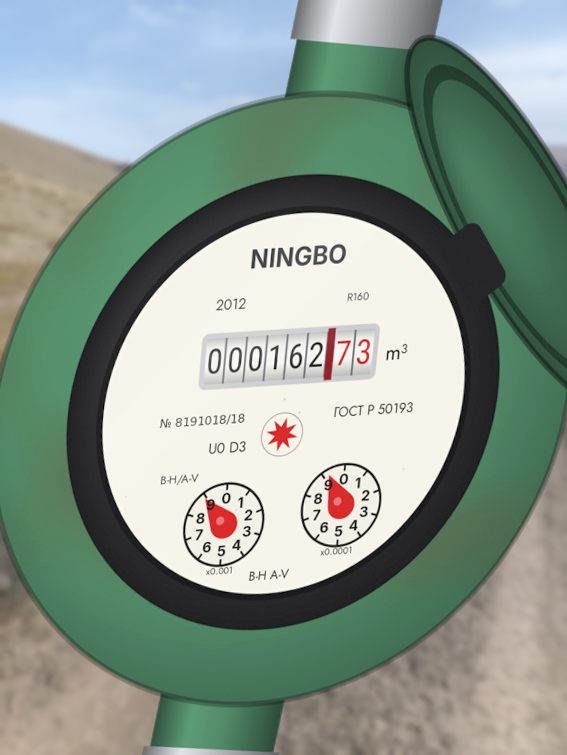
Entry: 162.7389 m³
